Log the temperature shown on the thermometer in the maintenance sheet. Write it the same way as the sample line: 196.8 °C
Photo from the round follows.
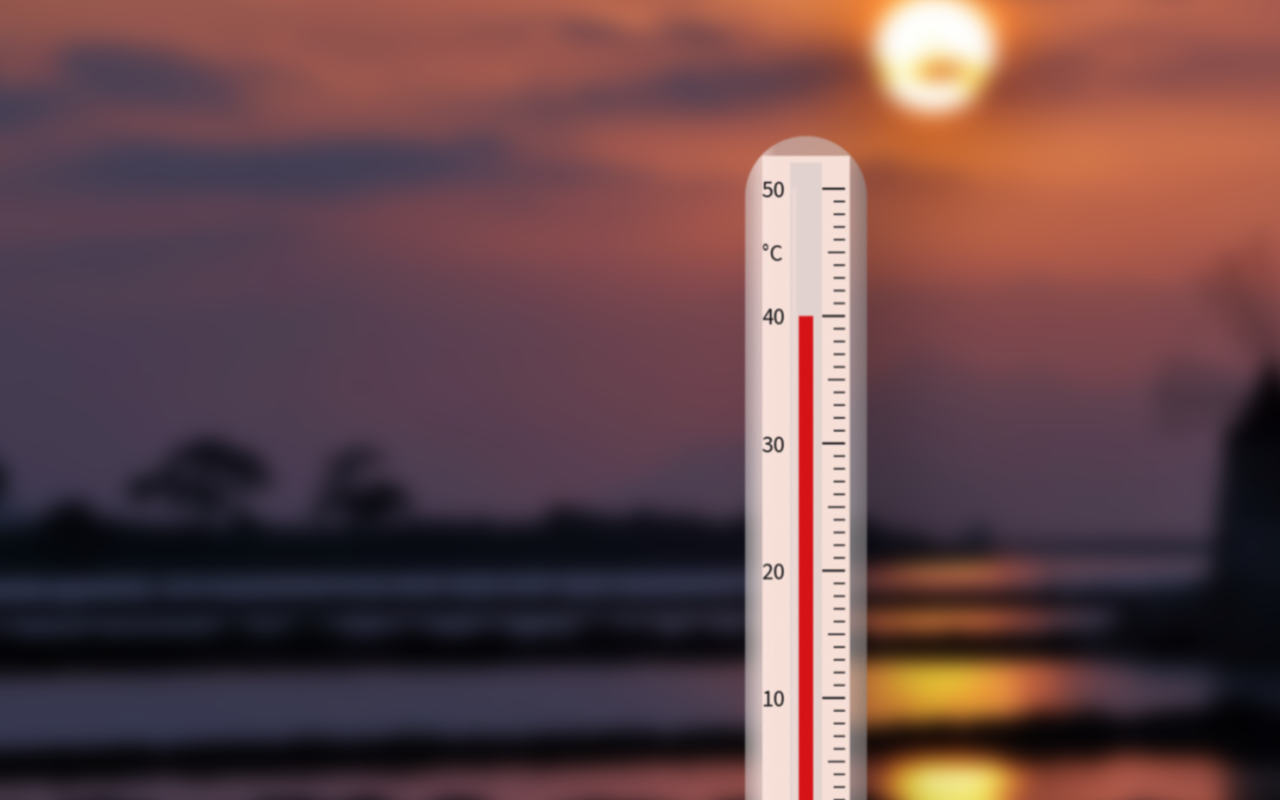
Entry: 40 °C
